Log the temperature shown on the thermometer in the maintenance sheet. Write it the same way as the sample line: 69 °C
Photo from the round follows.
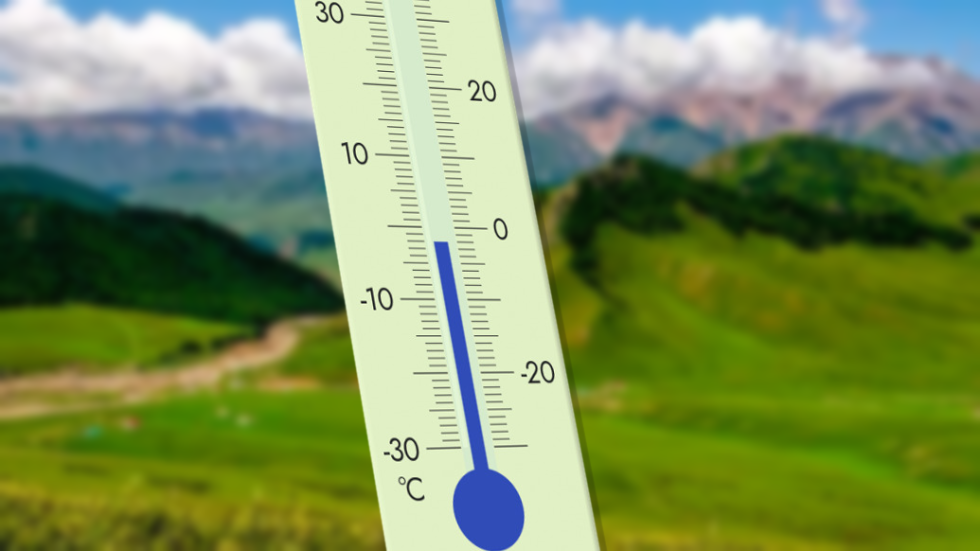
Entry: -2 °C
